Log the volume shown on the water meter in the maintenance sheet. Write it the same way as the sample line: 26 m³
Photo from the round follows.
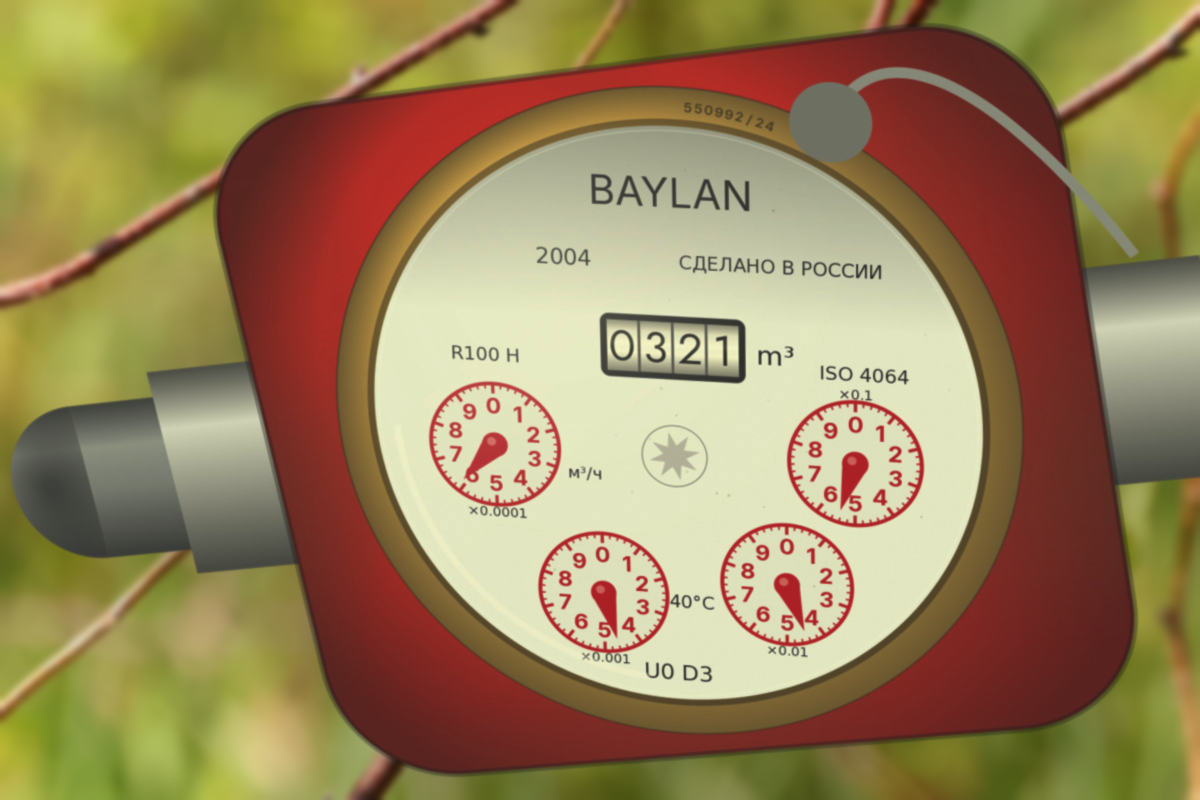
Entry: 321.5446 m³
